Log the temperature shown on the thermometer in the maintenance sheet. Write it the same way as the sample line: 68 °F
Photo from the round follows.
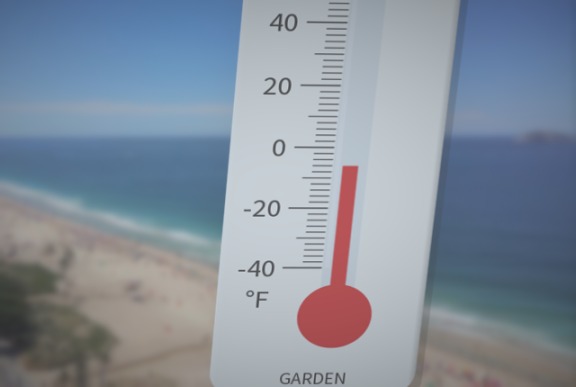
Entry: -6 °F
